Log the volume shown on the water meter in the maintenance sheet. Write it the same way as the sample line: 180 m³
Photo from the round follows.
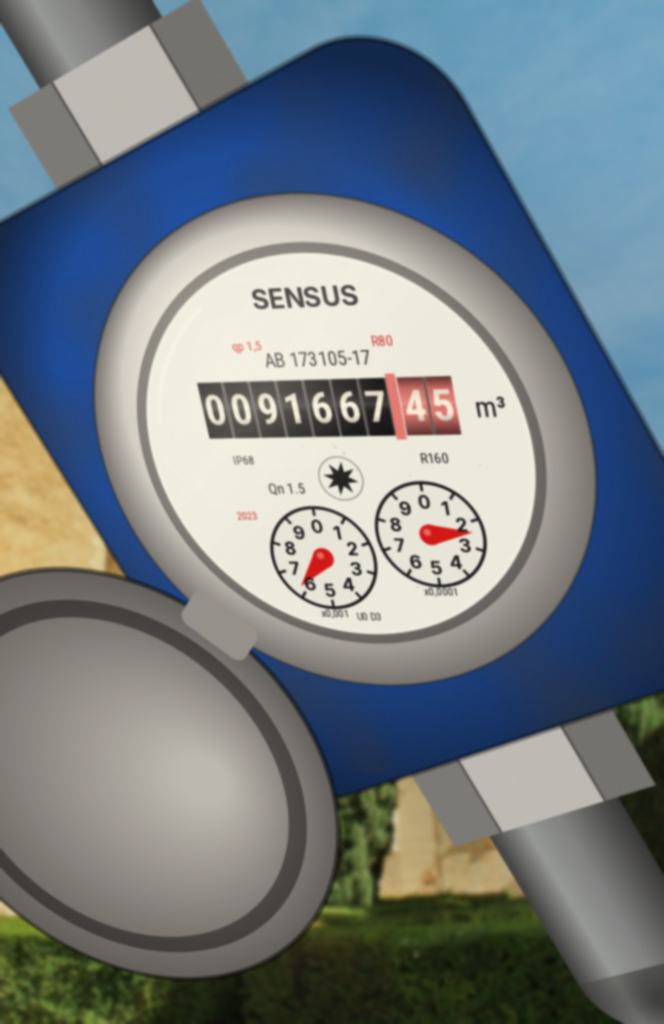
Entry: 91667.4562 m³
